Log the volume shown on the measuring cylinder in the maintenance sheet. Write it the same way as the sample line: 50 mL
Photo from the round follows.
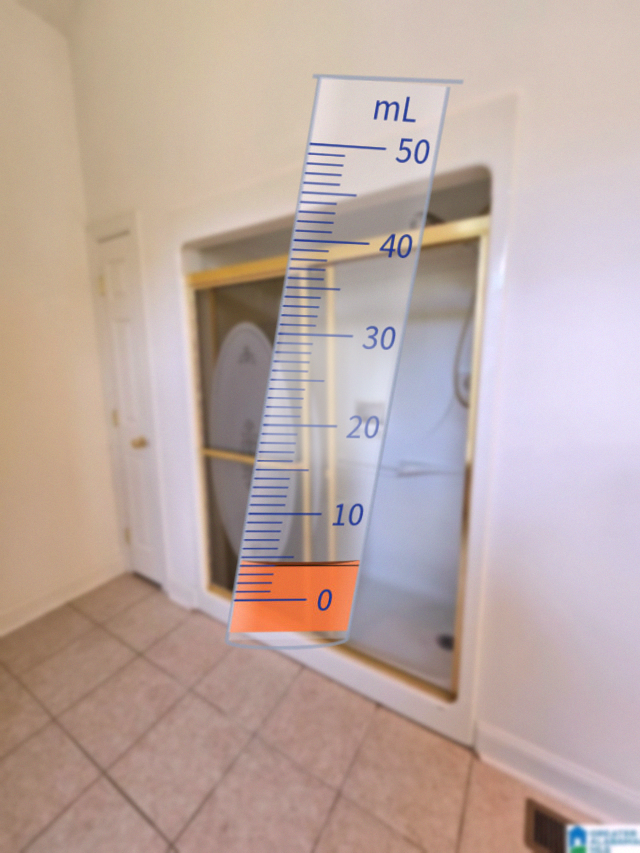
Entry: 4 mL
